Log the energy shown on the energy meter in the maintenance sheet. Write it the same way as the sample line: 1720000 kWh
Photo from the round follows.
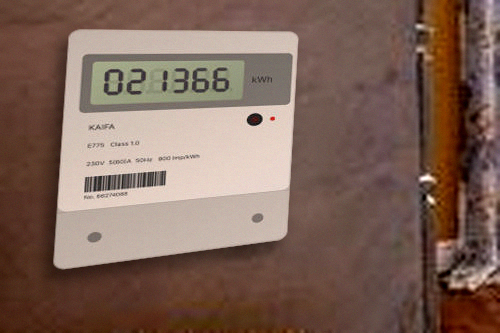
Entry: 21366 kWh
